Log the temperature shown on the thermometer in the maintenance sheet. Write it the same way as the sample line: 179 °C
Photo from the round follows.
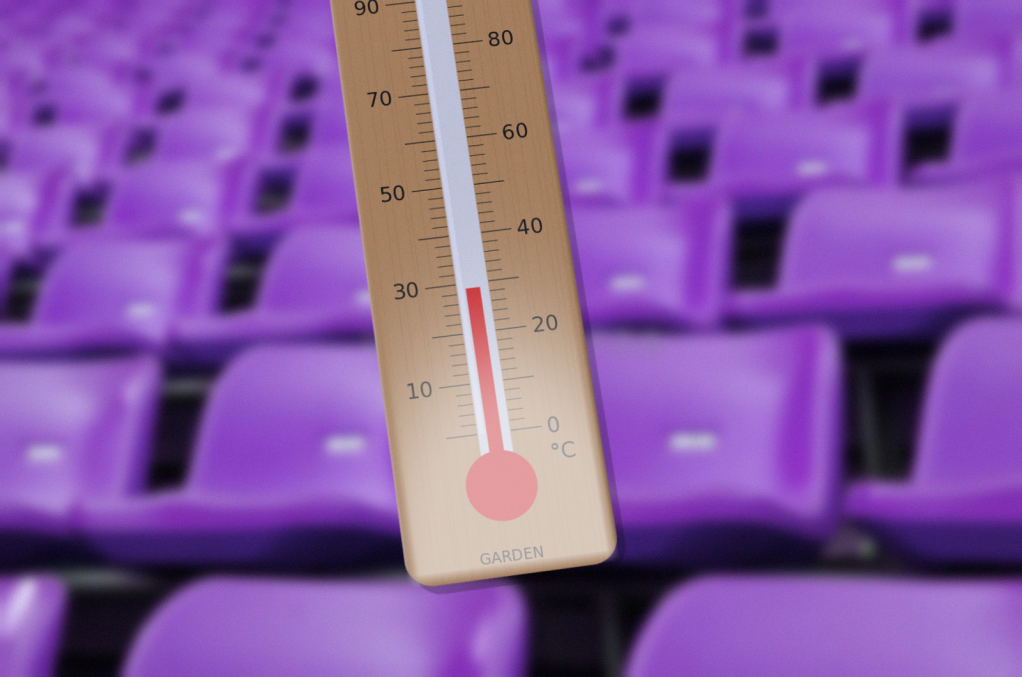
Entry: 29 °C
